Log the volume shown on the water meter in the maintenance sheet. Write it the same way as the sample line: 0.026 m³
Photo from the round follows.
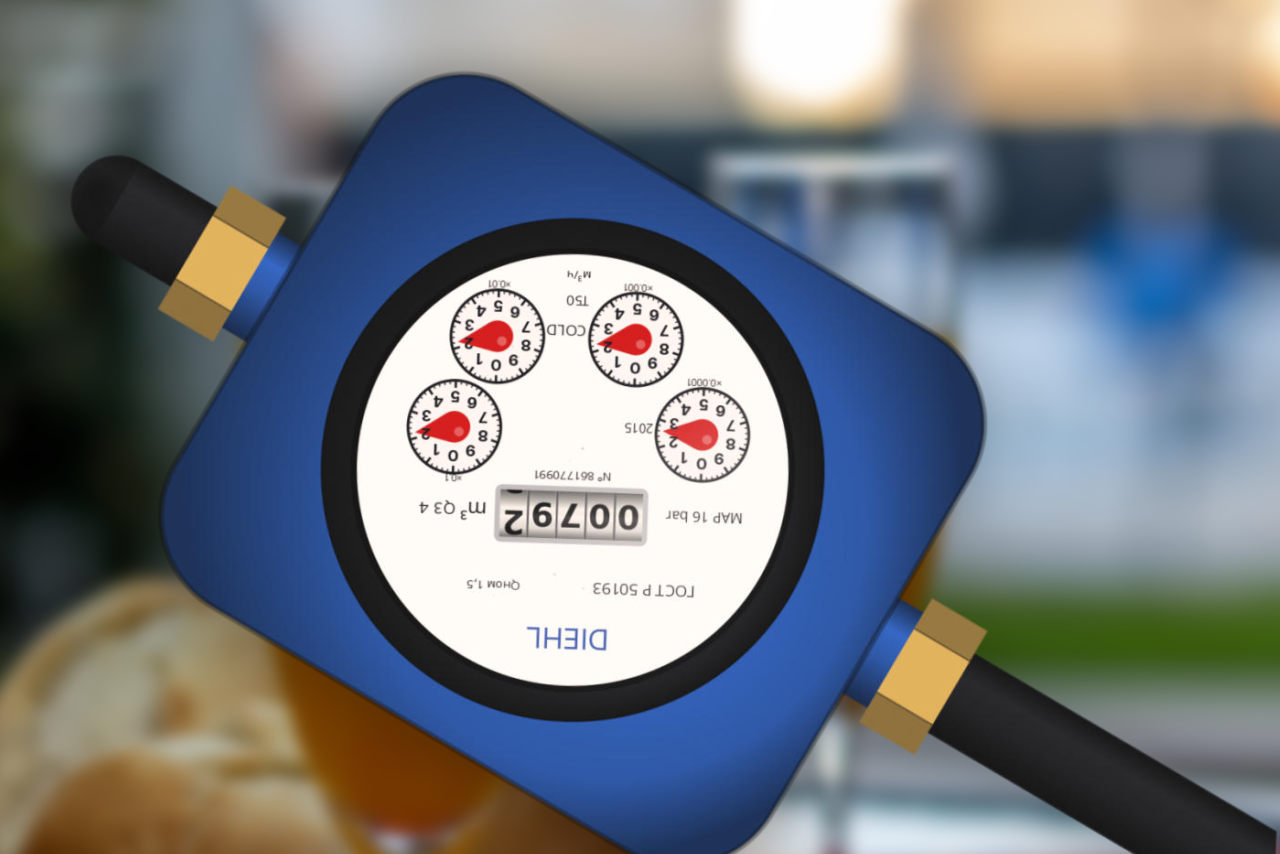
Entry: 792.2222 m³
